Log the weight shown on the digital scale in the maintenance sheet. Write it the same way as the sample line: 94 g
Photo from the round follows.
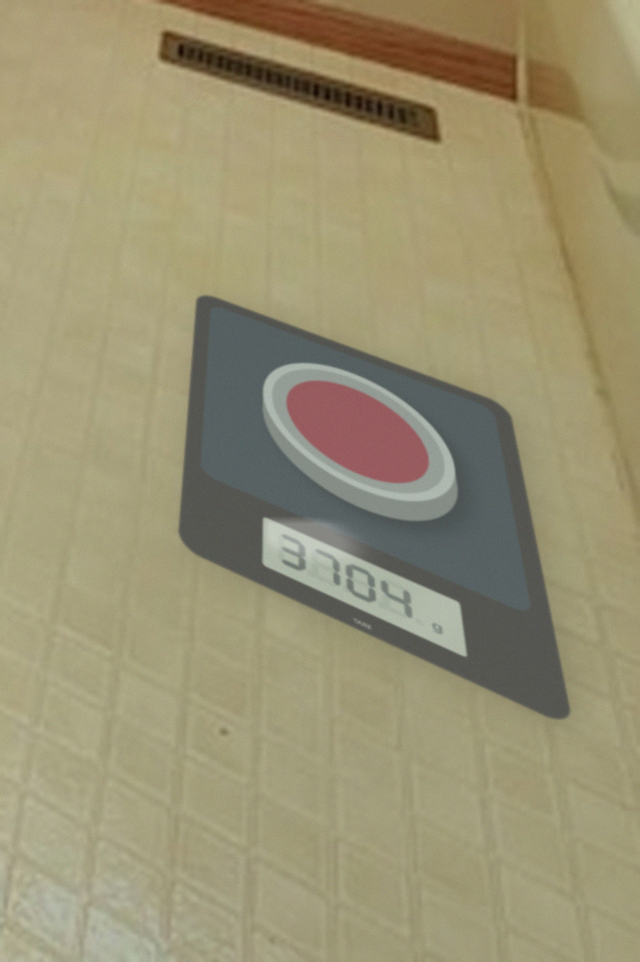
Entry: 3704 g
